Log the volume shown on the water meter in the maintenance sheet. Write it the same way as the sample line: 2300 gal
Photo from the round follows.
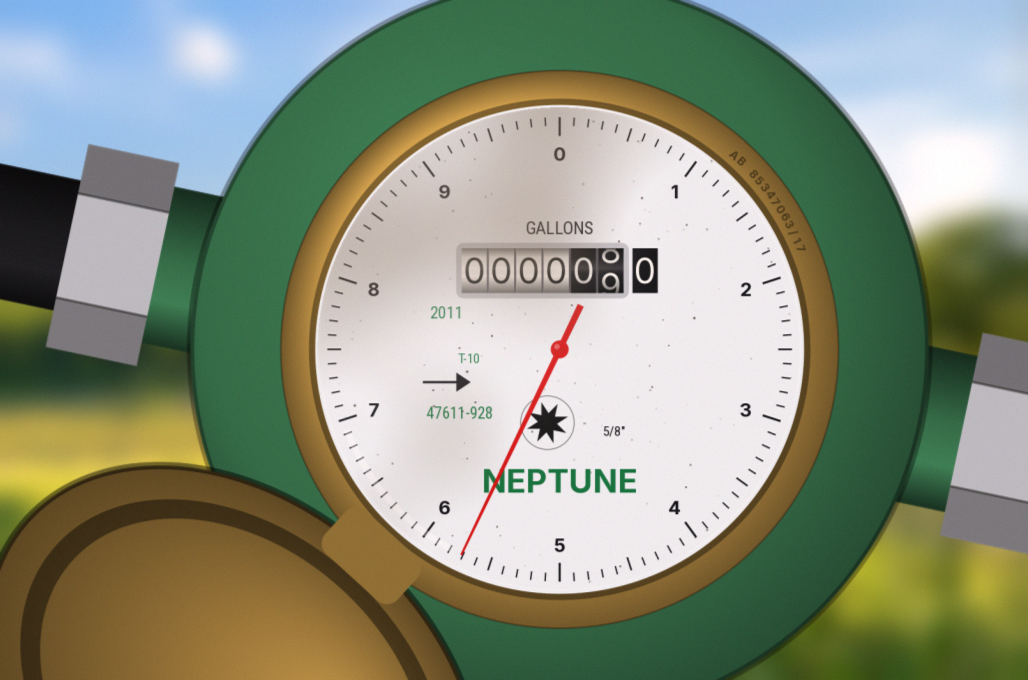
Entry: 85.7 gal
